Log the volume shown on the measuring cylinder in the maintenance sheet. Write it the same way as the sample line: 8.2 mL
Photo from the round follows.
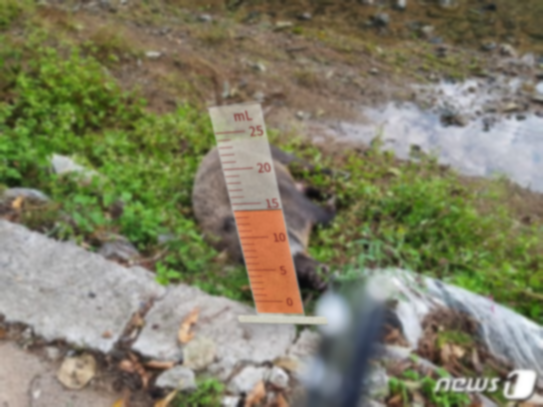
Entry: 14 mL
